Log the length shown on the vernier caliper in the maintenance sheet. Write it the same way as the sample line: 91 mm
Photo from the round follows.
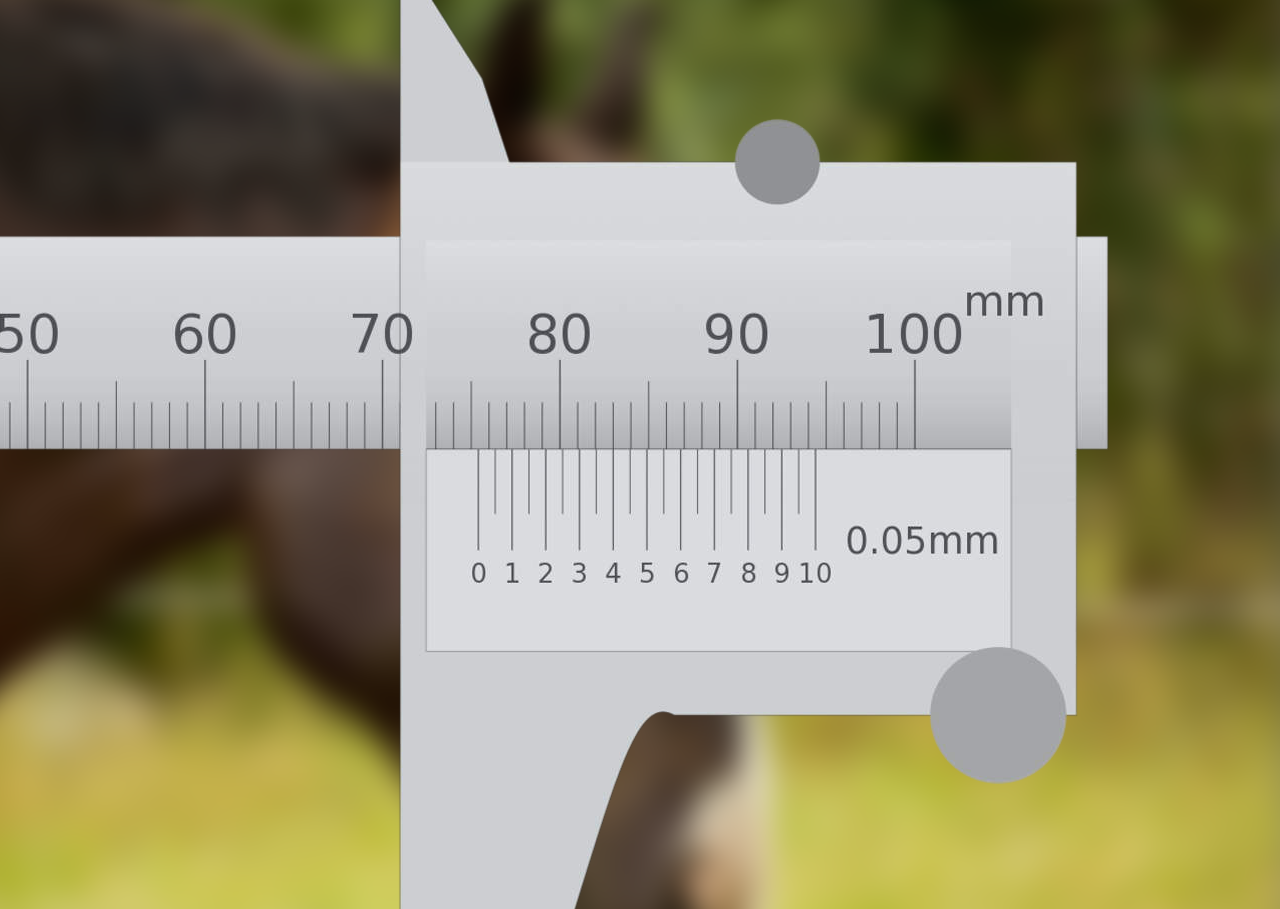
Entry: 75.4 mm
